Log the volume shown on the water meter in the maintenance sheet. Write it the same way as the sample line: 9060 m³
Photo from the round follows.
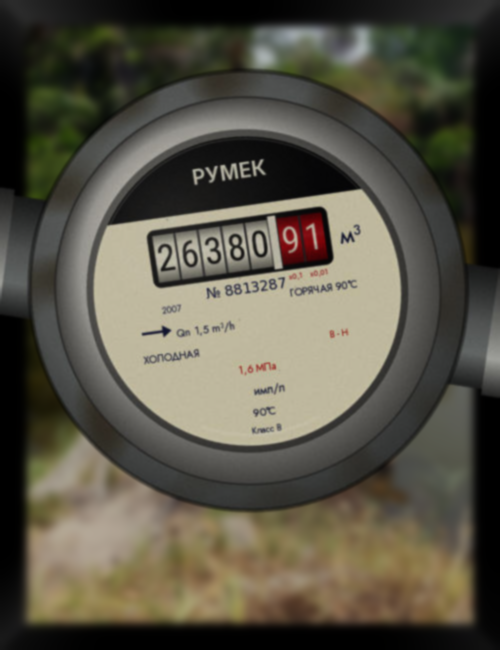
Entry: 26380.91 m³
